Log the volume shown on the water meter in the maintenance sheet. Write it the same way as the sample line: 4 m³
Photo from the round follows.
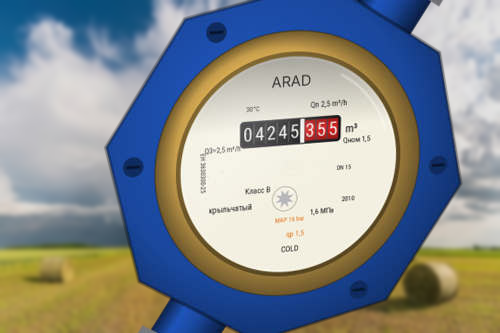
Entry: 4245.355 m³
